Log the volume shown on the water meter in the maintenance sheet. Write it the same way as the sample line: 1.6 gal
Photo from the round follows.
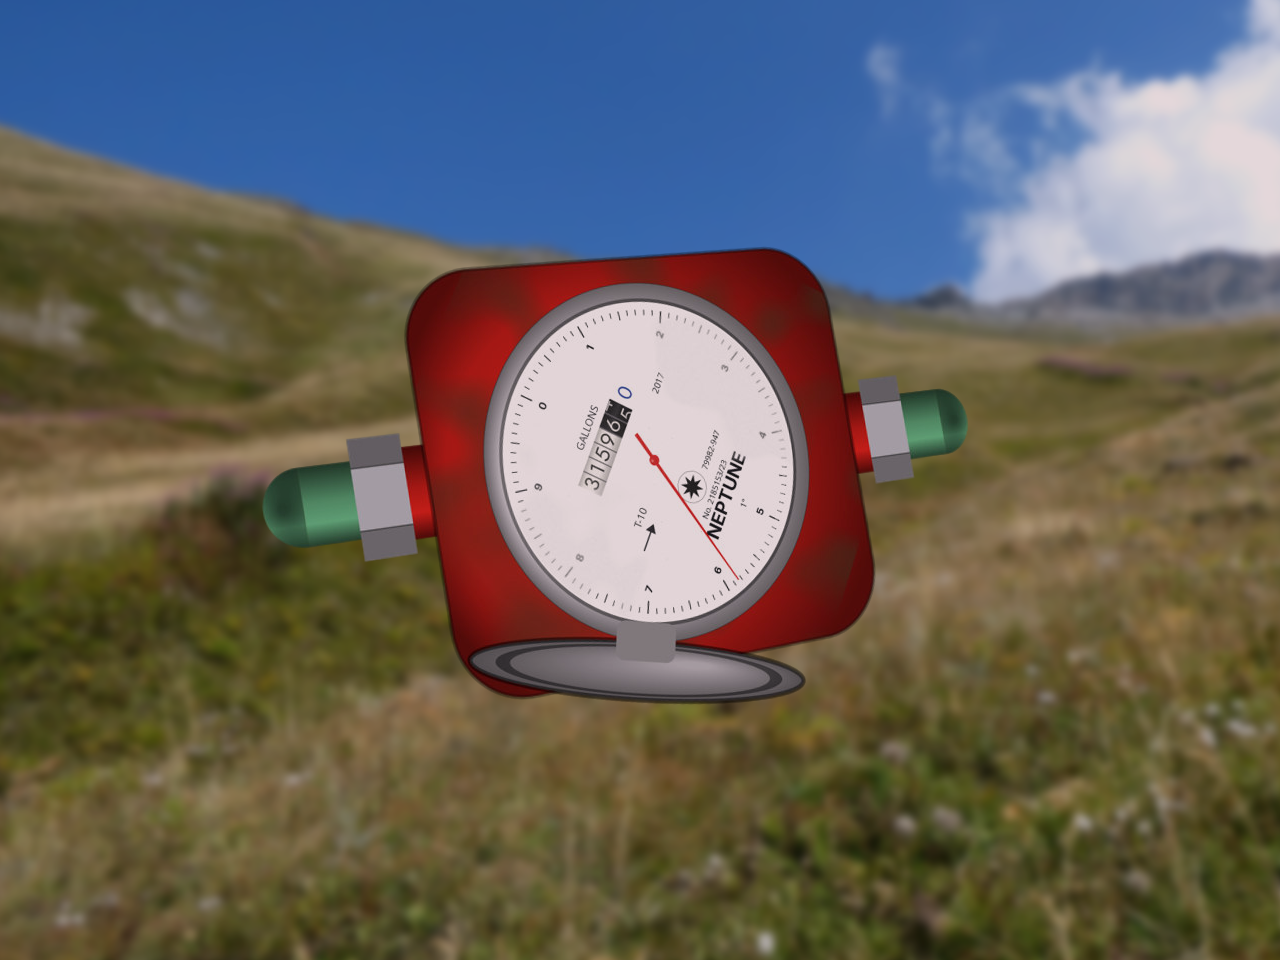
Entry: 3159645.8 gal
